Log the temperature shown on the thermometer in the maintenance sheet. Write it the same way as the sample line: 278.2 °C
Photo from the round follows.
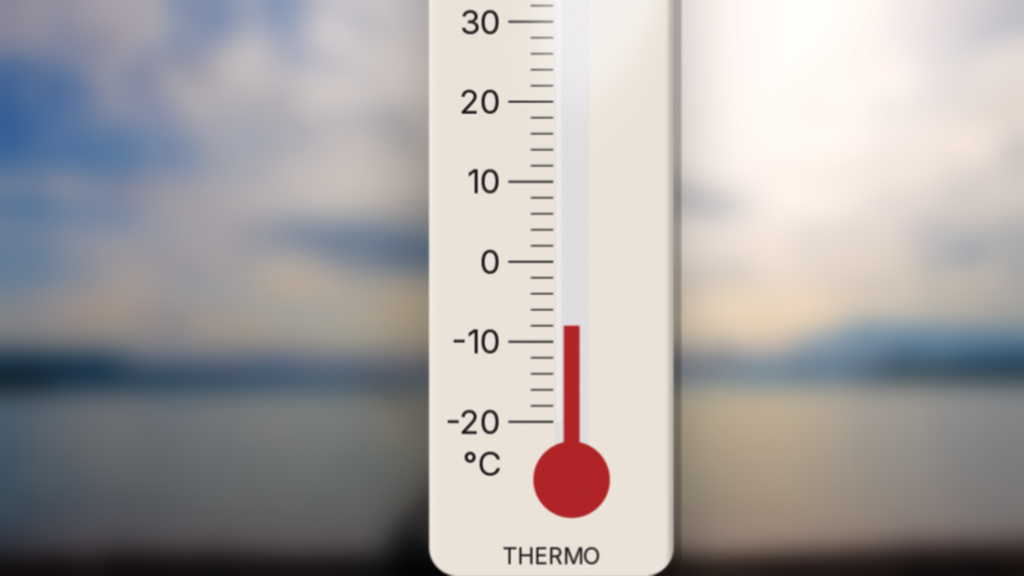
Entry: -8 °C
